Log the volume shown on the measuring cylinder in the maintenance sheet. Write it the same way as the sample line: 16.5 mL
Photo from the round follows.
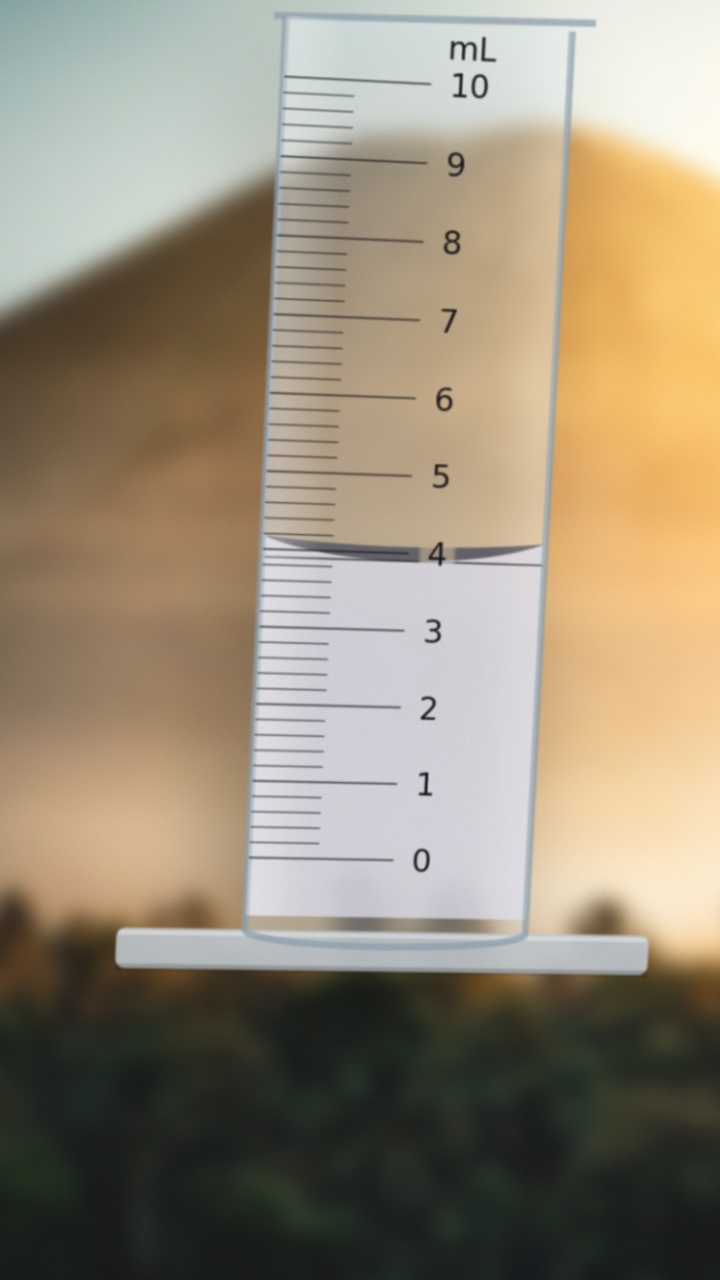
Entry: 3.9 mL
